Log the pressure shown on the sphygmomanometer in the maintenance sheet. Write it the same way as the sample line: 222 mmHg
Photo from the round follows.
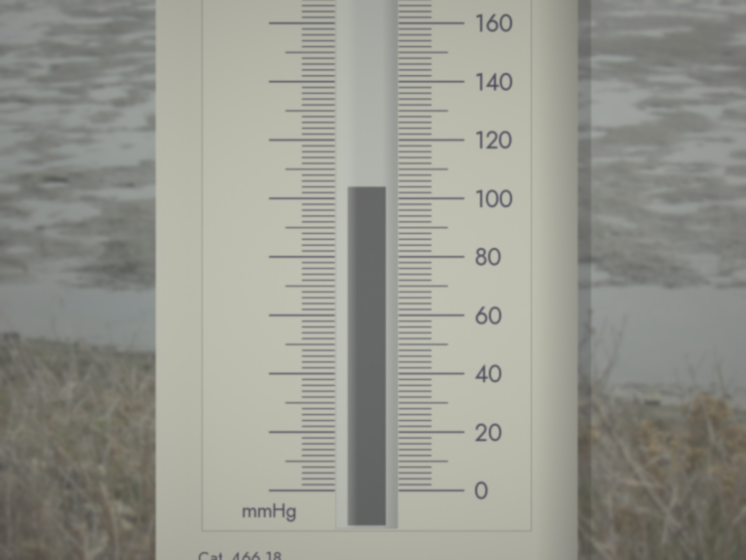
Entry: 104 mmHg
